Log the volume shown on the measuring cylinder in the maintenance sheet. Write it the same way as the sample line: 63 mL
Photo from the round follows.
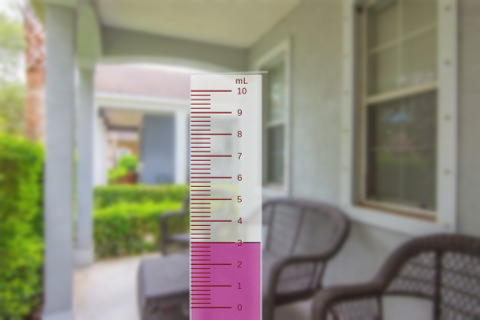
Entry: 3 mL
